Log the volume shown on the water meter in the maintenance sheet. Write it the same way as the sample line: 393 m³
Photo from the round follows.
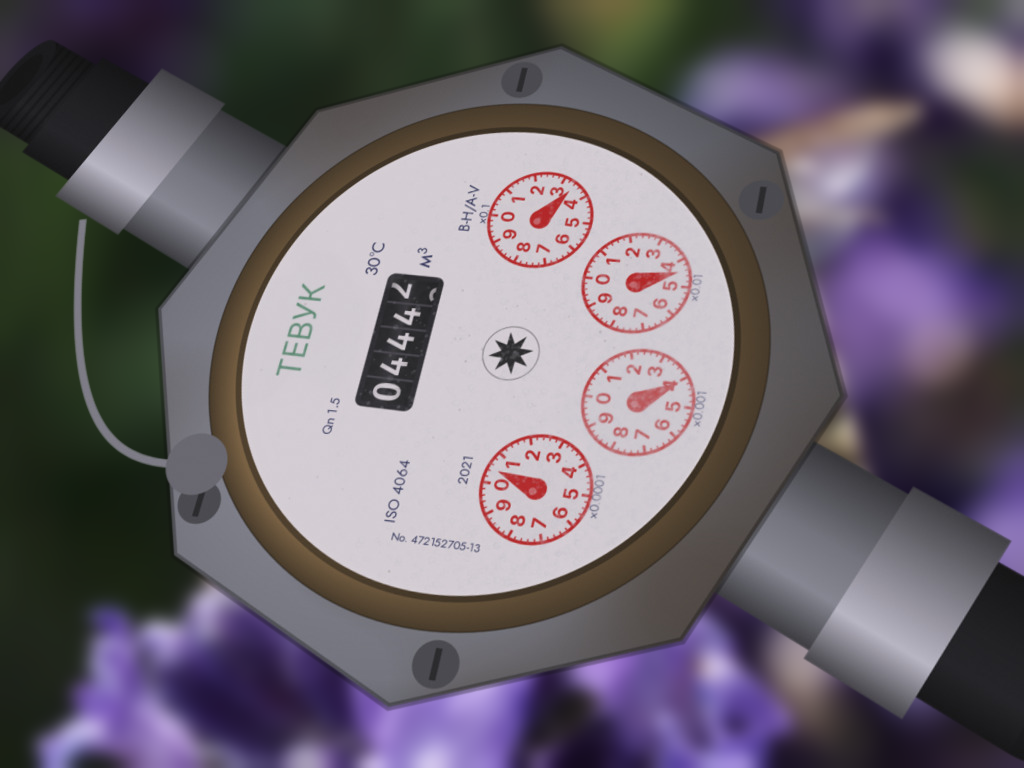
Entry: 4442.3440 m³
